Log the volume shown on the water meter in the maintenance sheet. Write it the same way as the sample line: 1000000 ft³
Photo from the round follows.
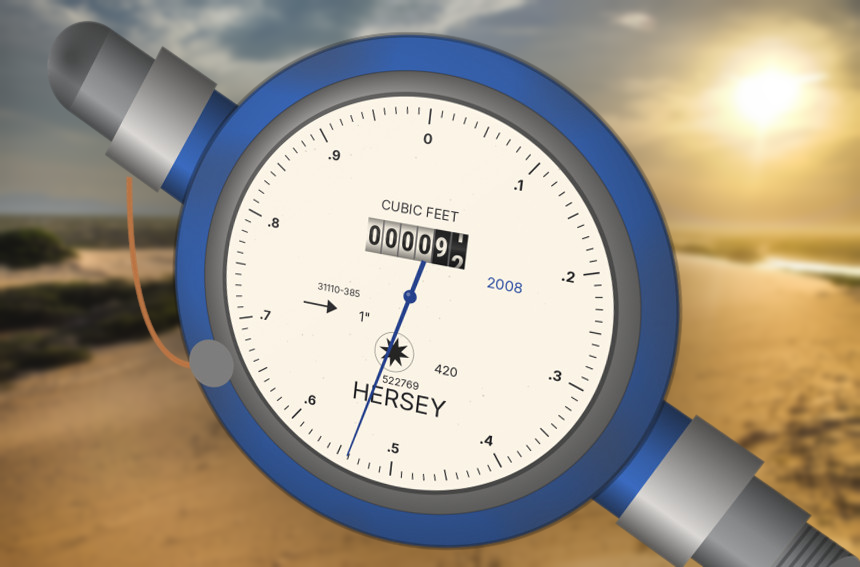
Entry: 91.54 ft³
